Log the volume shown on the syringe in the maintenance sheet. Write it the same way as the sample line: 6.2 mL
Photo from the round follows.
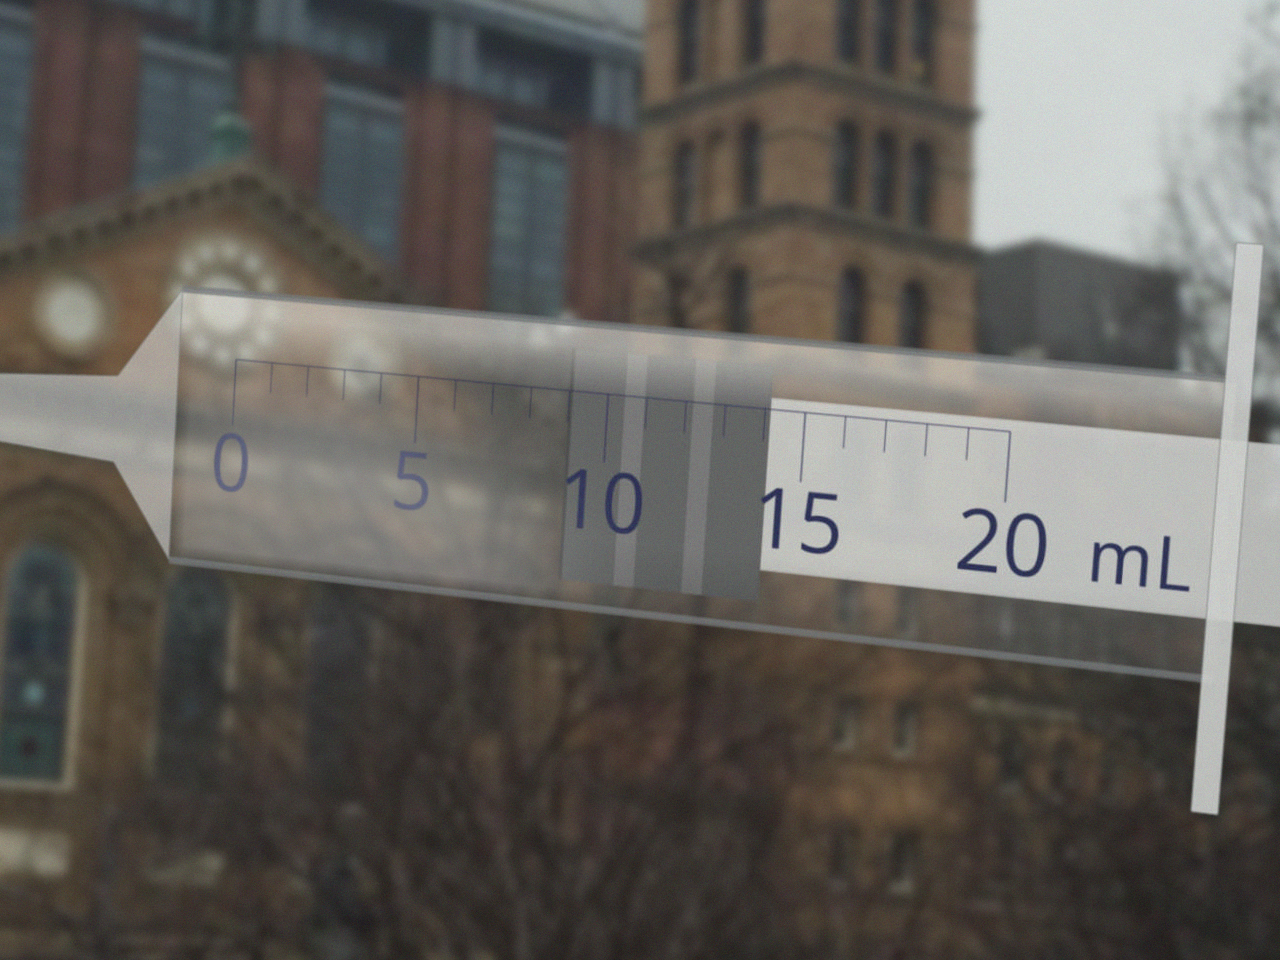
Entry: 9 mL
